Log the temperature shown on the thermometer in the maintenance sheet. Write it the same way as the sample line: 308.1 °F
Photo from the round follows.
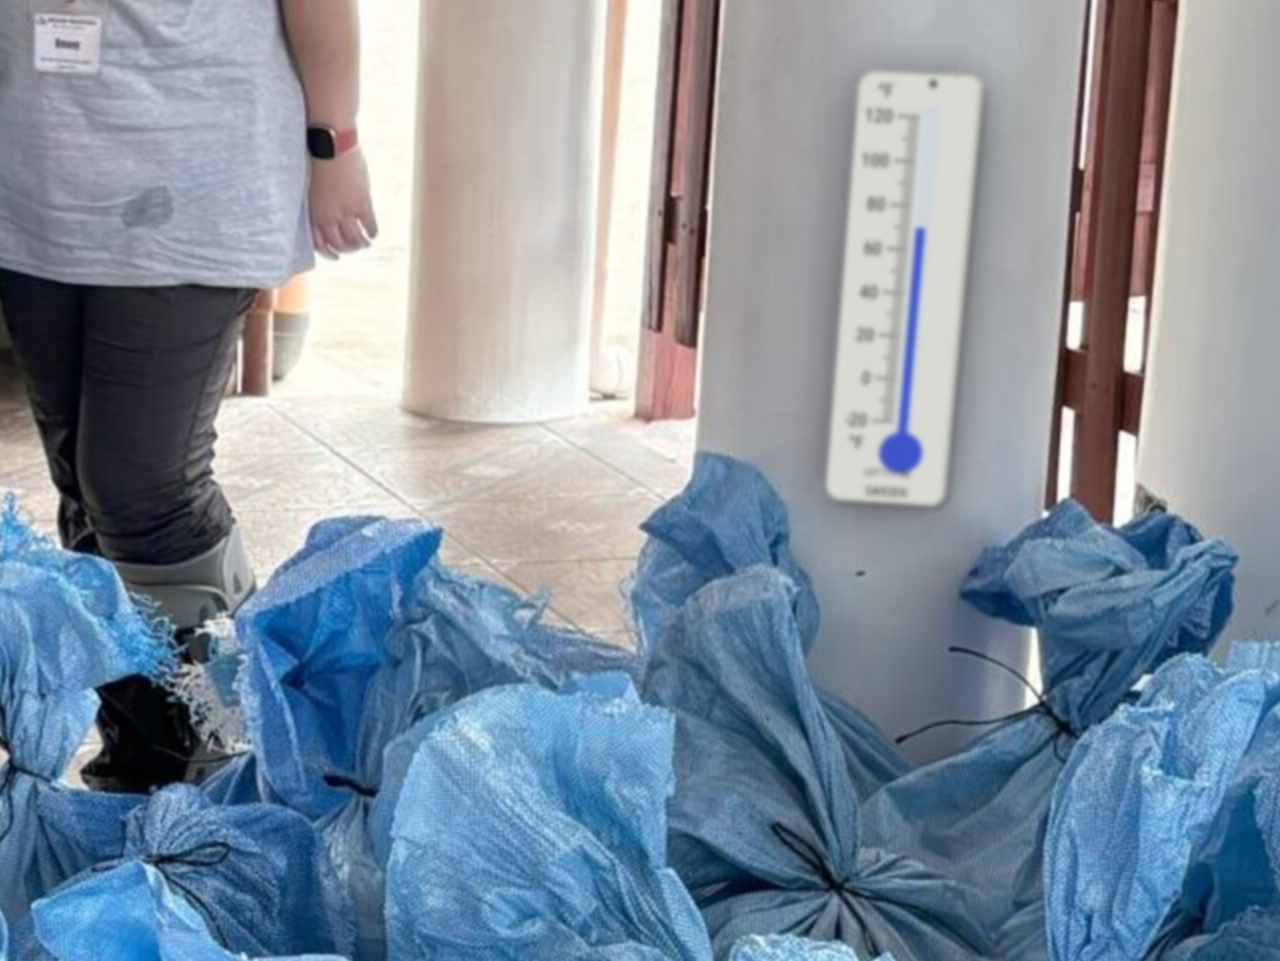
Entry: 70 °F
